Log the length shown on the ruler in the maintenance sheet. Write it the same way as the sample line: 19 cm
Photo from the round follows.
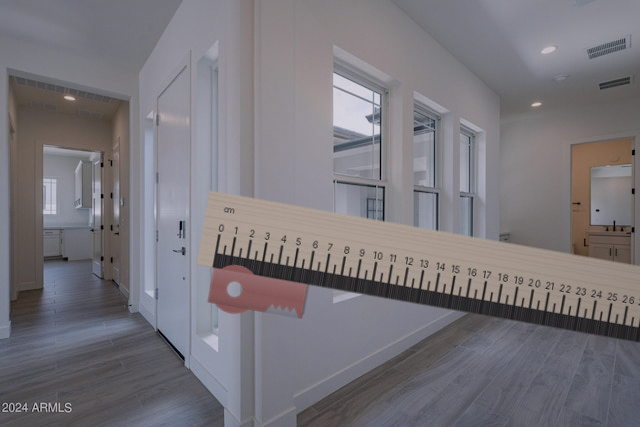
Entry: 6 cm
